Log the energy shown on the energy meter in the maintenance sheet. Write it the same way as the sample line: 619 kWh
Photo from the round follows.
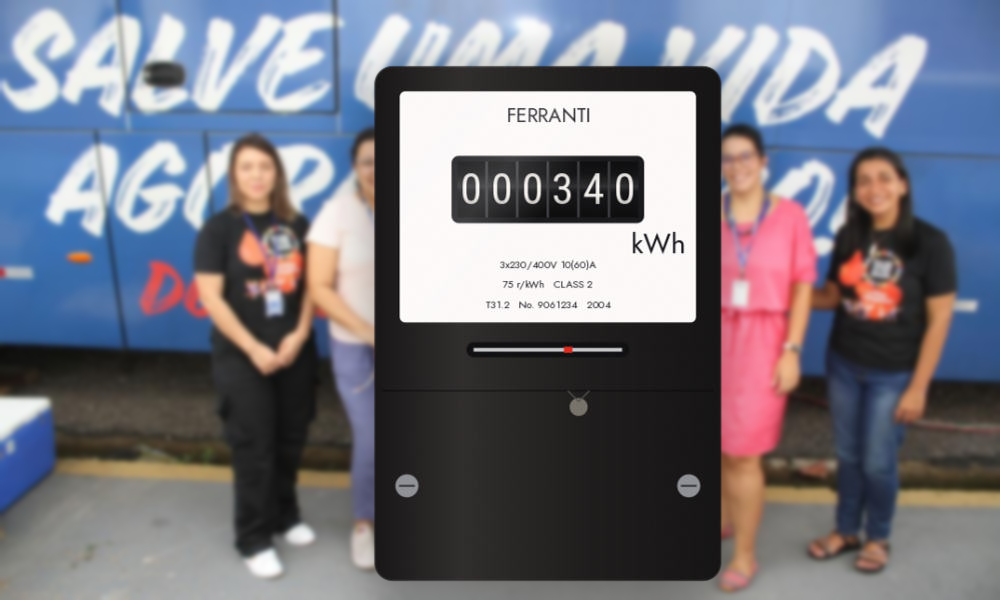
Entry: 340 kWh
